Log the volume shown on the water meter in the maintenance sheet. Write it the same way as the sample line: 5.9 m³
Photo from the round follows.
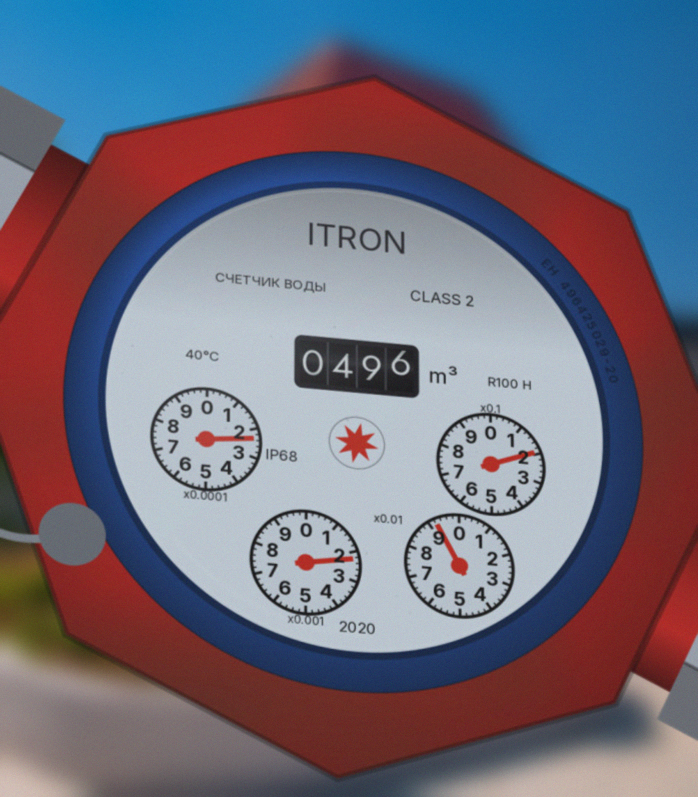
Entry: 496.1922 m³
